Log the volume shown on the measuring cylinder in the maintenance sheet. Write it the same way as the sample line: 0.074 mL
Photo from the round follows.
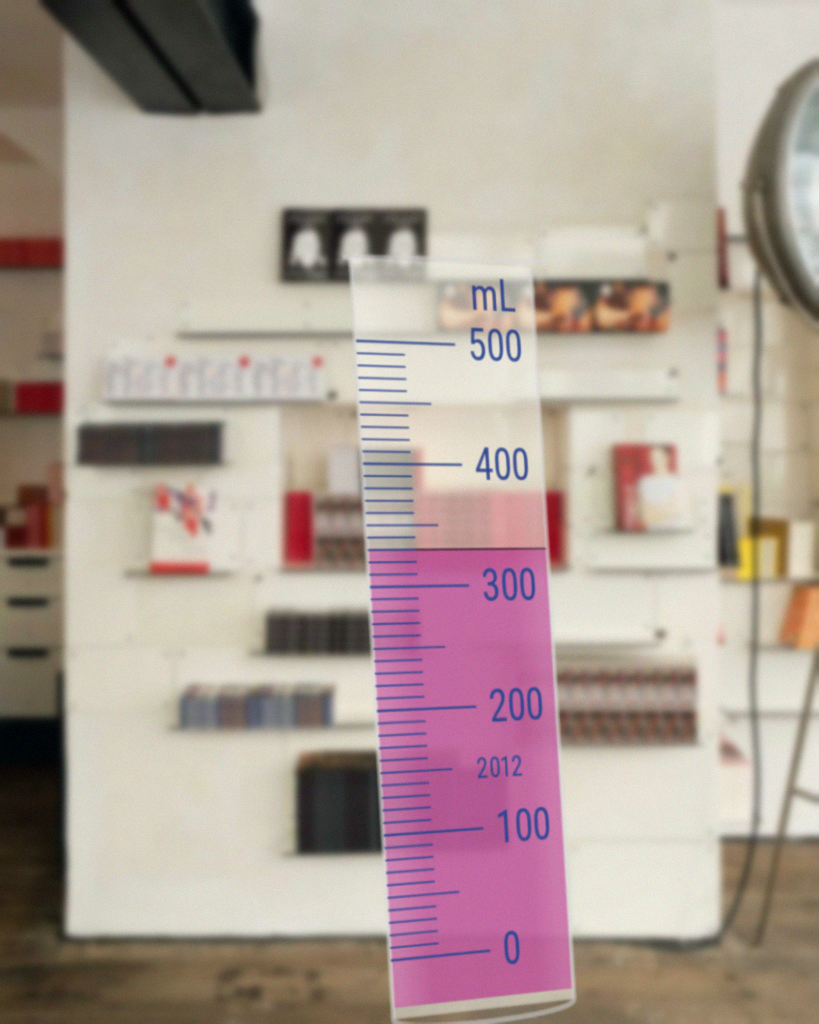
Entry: 330 mL
